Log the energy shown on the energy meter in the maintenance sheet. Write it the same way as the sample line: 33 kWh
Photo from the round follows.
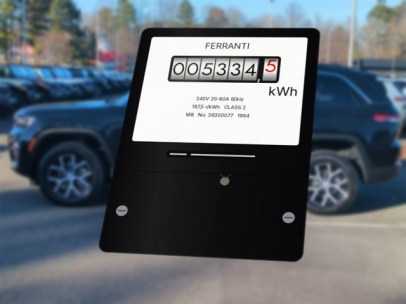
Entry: 5334.5 kWh
